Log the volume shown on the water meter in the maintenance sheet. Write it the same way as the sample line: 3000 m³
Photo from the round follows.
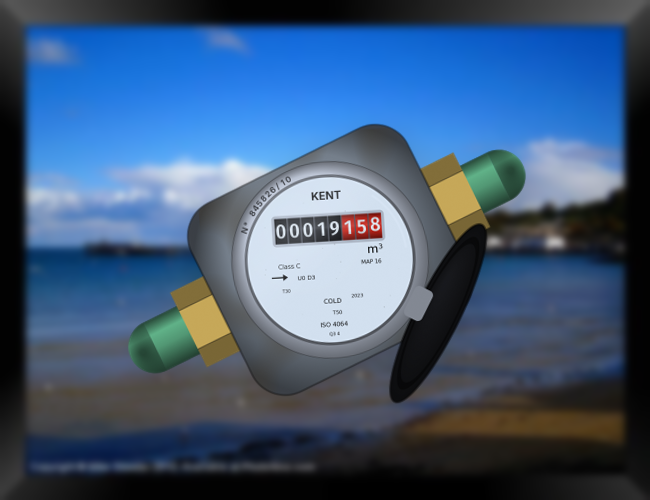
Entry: 19.158 m³
